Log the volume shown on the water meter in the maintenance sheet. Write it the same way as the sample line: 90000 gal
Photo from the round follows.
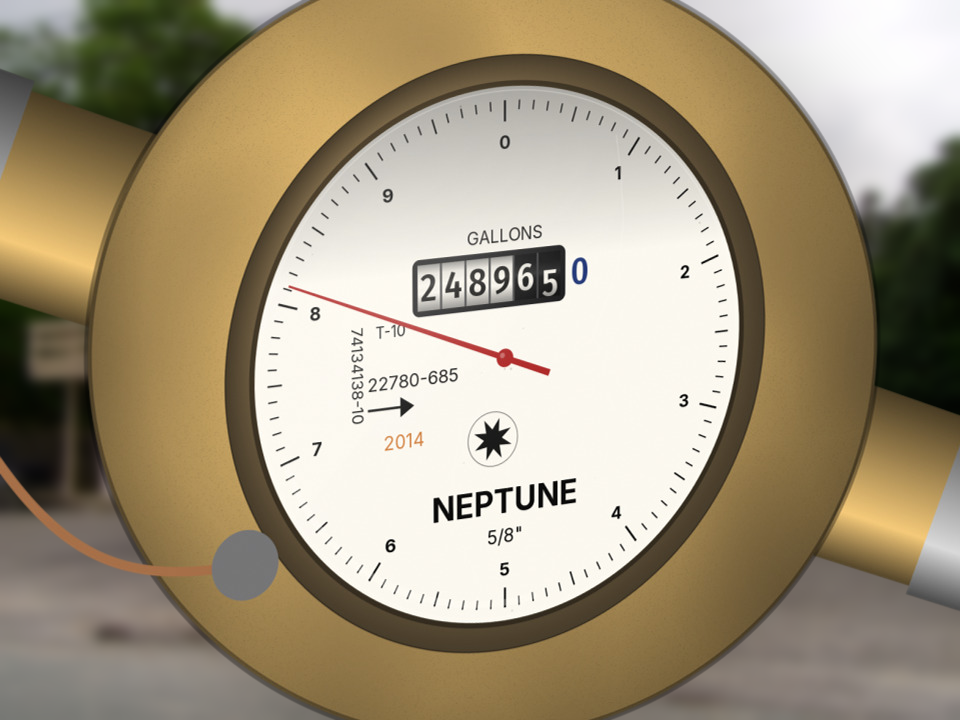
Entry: 2489648.1 gal
